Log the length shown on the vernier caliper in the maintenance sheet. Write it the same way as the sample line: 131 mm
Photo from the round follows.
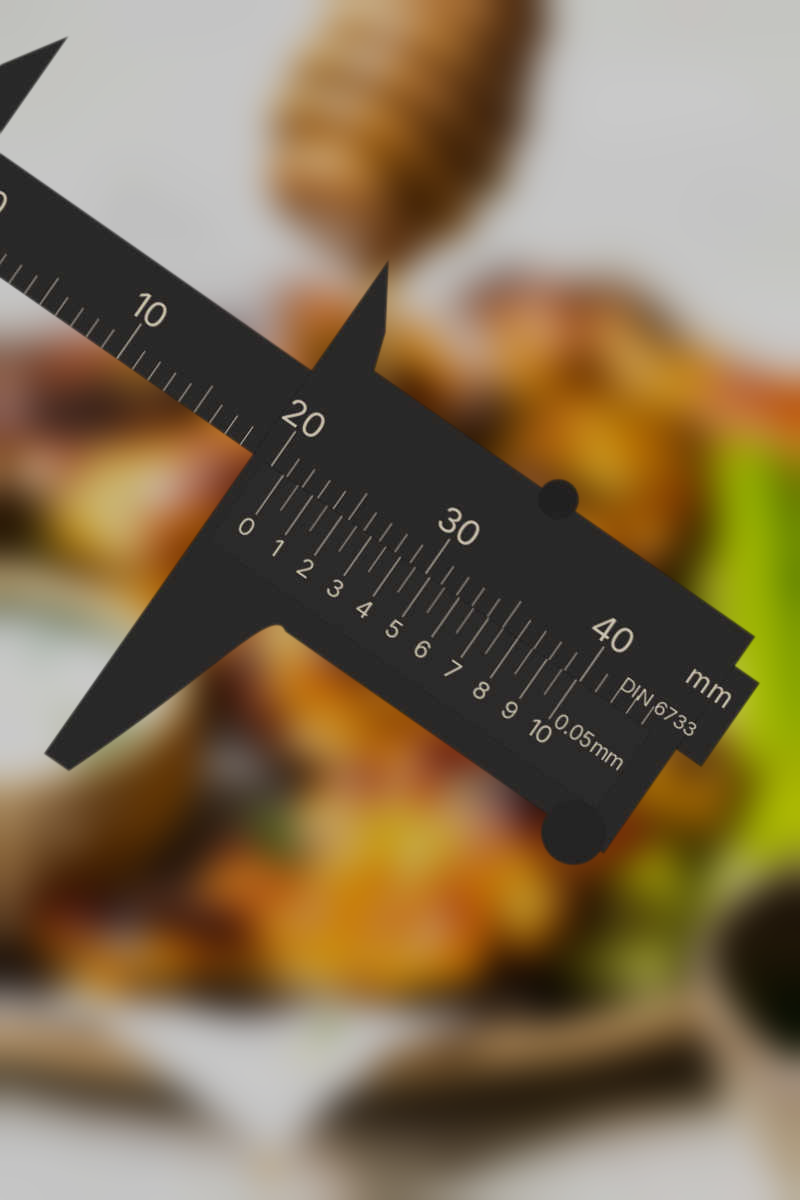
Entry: 20.8 mm
